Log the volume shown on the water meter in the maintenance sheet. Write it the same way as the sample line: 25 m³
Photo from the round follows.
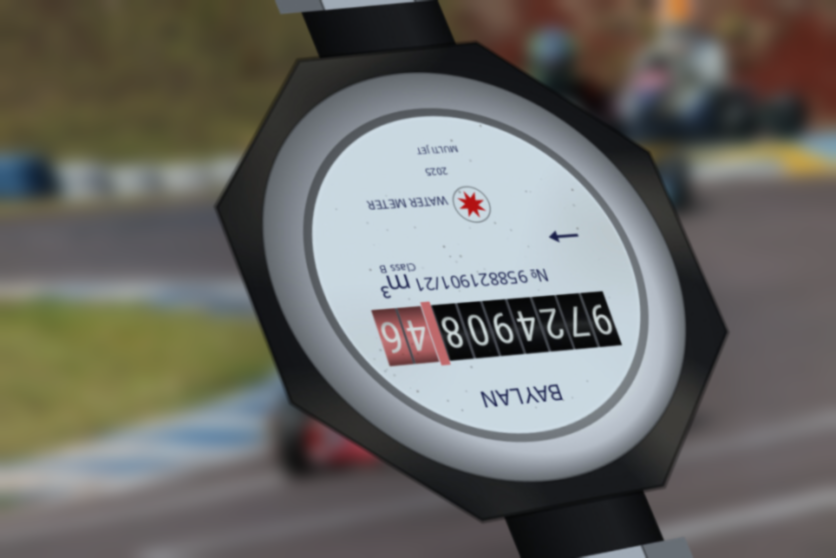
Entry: 9724908.46 m³
